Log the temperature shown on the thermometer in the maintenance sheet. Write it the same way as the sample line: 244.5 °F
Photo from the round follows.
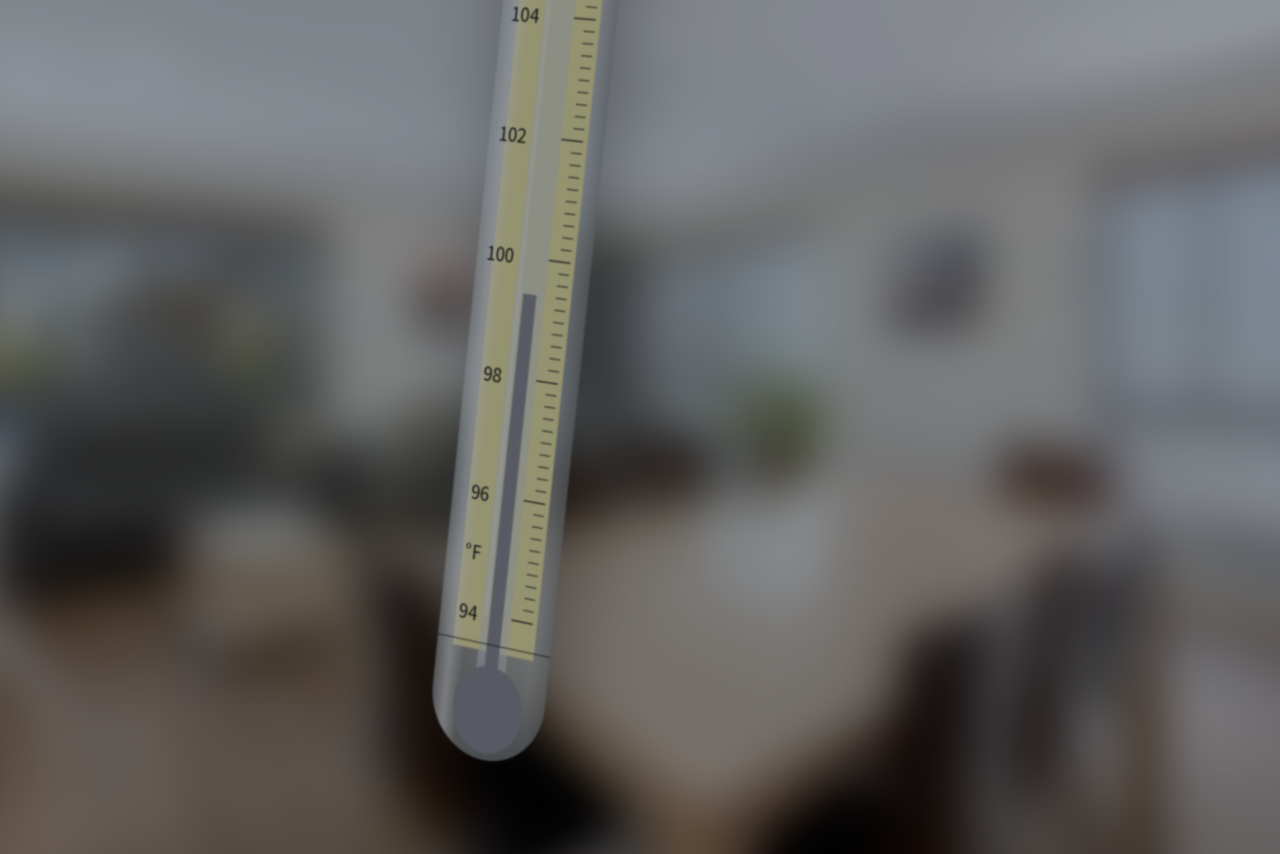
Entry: 99.4 °F
